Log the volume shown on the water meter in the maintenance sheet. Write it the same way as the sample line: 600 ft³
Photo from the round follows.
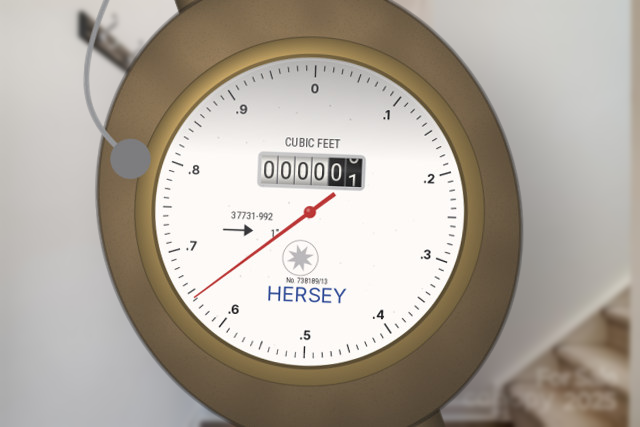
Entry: 0.64 ft³
